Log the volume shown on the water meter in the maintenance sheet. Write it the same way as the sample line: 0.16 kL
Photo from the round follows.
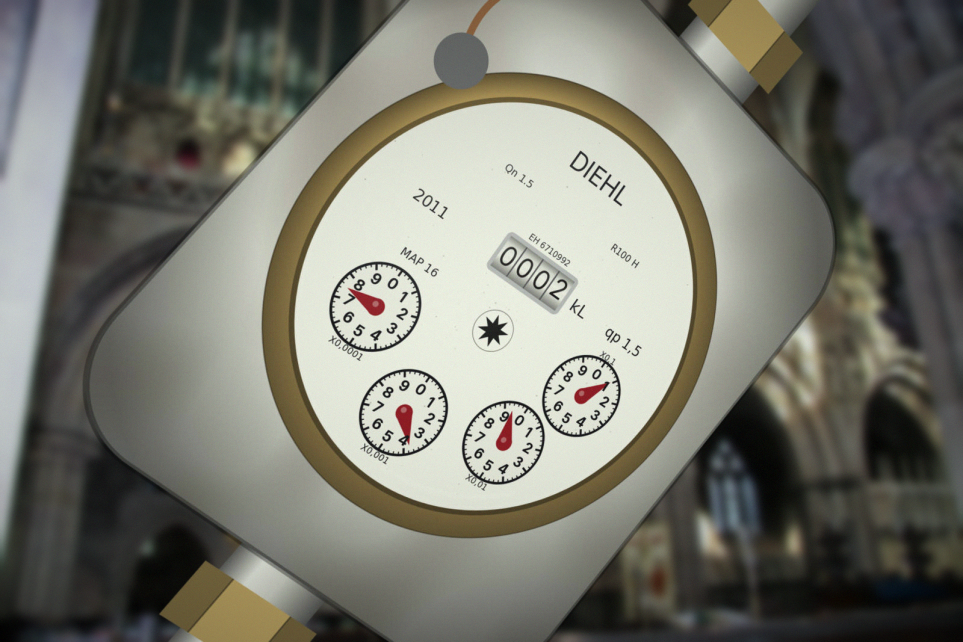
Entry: 2.0937 kL
